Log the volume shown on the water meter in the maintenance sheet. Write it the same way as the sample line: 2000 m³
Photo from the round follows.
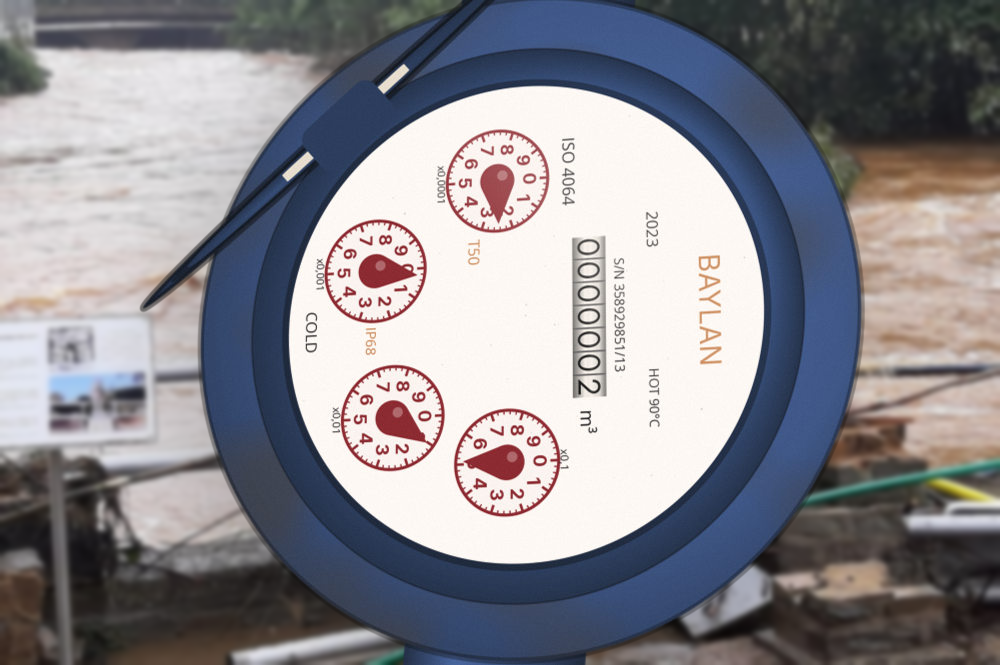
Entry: 2.5102 m³
